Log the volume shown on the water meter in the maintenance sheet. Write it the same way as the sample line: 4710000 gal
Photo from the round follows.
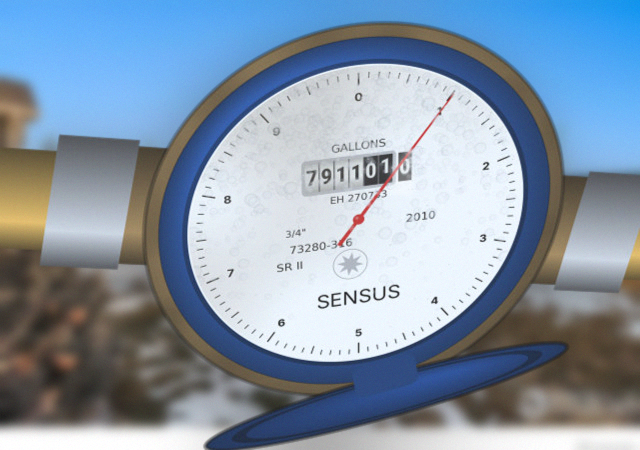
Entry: 7911011.0 gal
